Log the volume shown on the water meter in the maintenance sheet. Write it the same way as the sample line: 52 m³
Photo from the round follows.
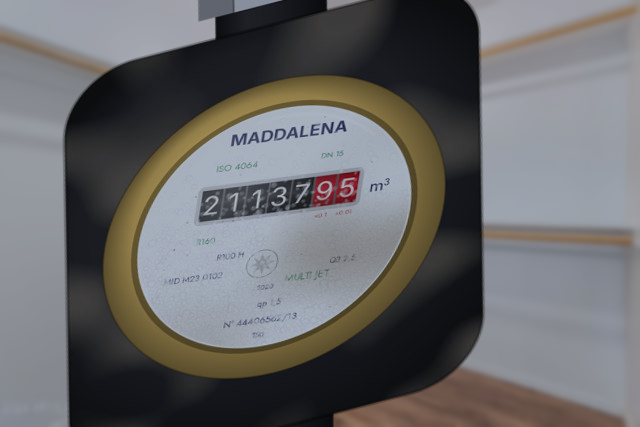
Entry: 21137.95 m³
